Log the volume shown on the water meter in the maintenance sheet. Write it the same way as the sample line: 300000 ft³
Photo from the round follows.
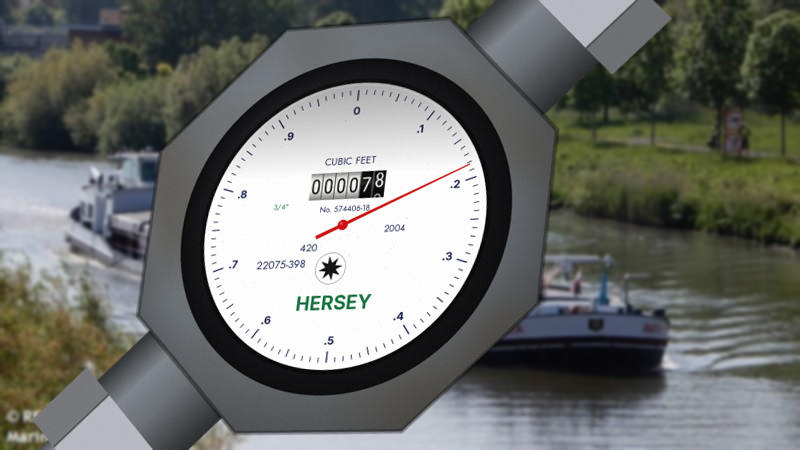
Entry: 78.18 ft³
